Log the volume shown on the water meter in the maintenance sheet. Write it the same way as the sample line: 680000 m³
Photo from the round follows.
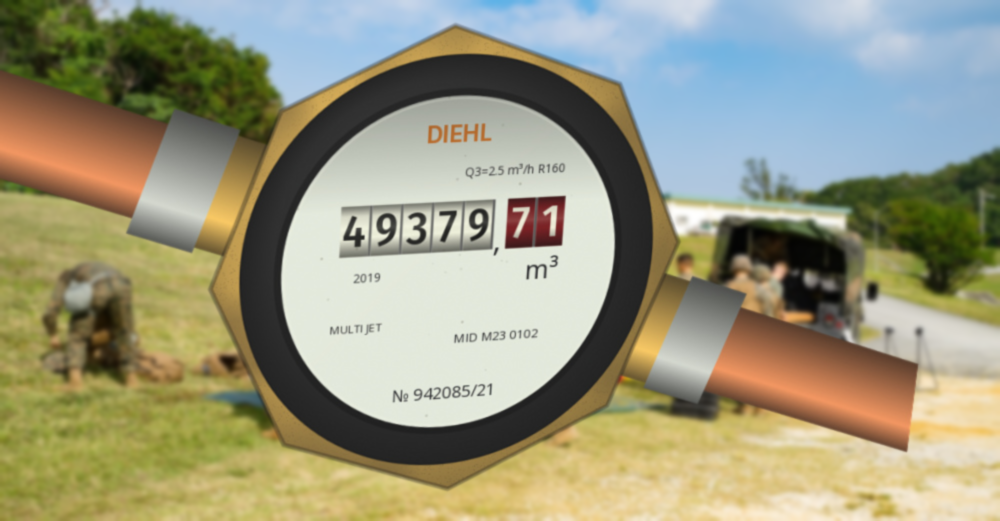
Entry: 49379.71 m³
